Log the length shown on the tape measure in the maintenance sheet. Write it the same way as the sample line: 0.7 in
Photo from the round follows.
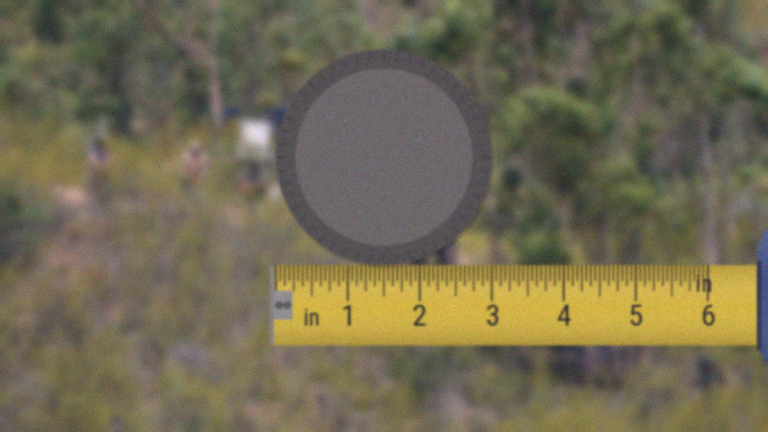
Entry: 3 in
